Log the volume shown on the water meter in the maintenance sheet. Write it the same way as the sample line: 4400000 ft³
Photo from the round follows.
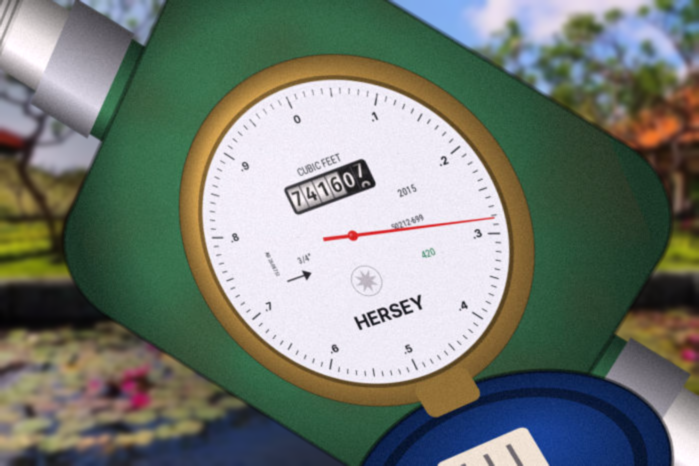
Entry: 741607.28 ft³
